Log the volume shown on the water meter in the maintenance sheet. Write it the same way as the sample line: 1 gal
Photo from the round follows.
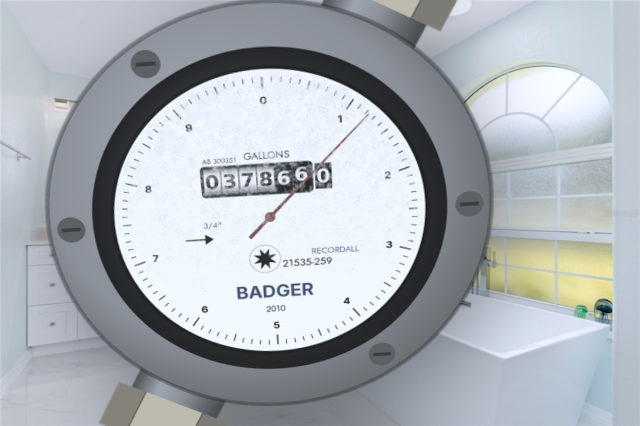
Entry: 378661.2 gal
